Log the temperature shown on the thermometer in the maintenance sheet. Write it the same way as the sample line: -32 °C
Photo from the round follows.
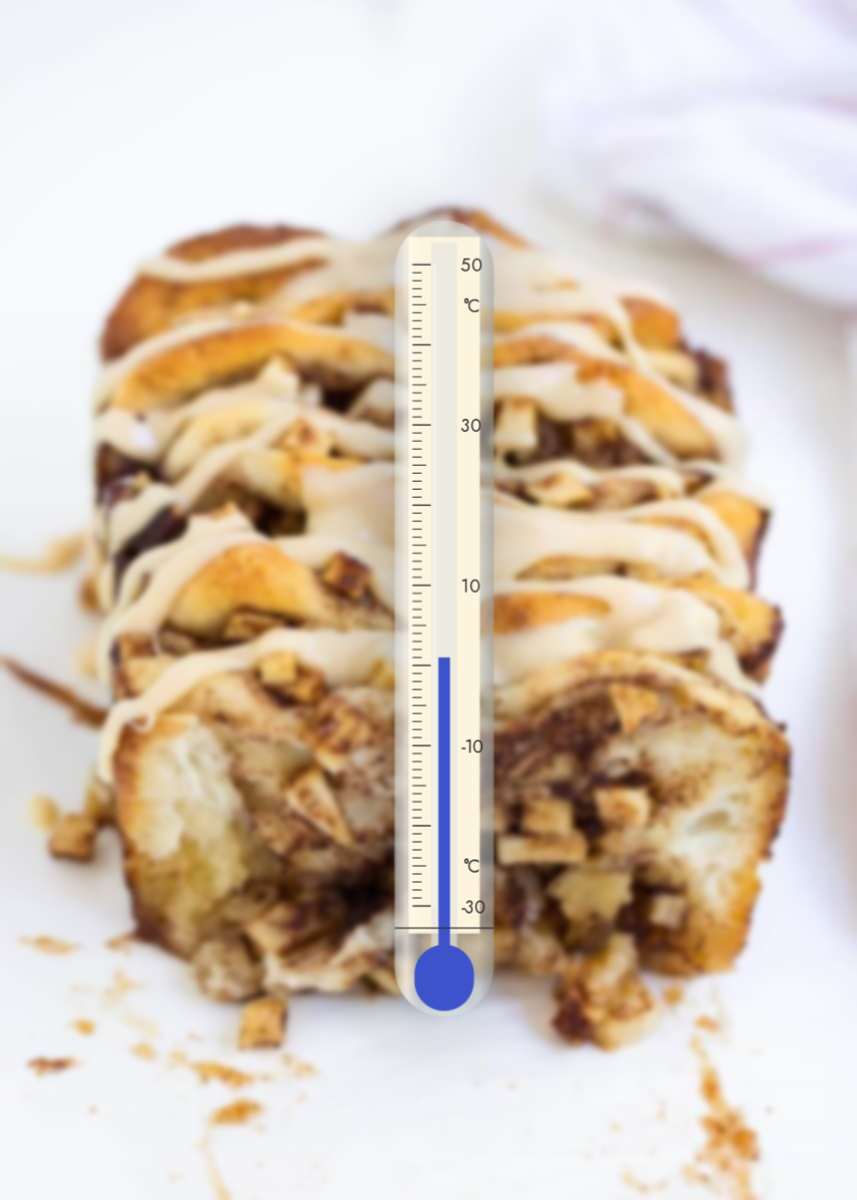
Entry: 1 °C
